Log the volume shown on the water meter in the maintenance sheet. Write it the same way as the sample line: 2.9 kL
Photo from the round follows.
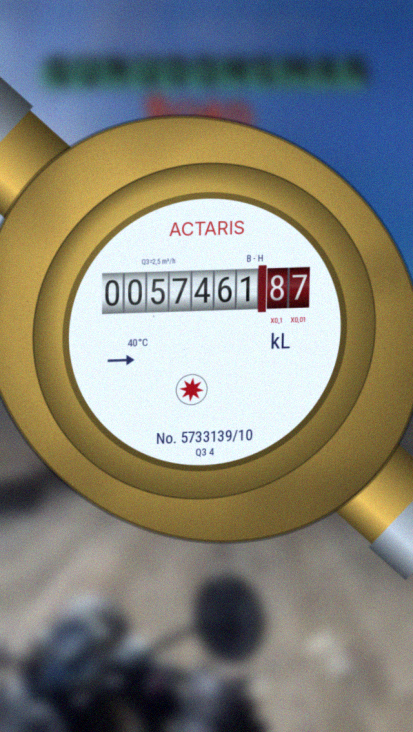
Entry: 57461.87 kL
